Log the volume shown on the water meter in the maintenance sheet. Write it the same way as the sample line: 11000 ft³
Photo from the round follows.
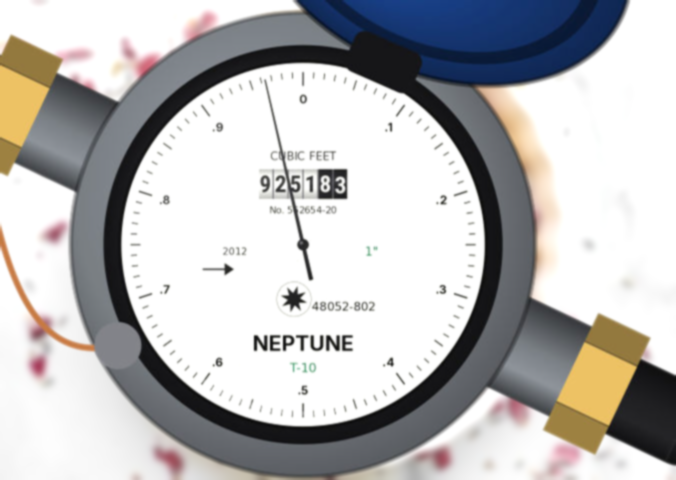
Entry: 925182.96 ft³
